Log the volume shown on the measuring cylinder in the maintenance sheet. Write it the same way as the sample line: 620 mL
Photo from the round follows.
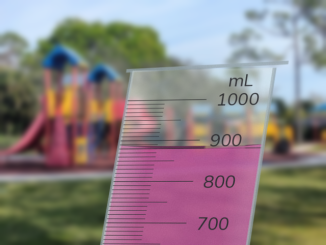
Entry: 880 mL
